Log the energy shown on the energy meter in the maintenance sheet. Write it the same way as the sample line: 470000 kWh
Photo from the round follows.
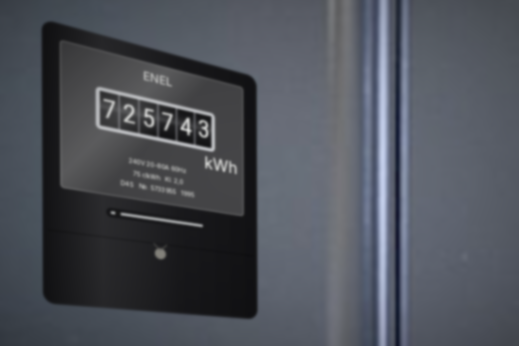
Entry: 725743 kWh
